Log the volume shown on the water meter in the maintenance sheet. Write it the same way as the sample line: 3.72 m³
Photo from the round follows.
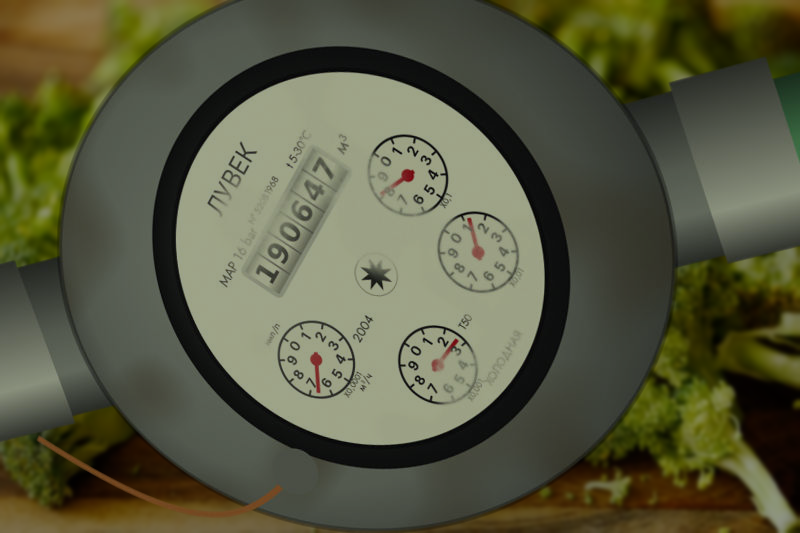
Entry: 190647.8126 m³
